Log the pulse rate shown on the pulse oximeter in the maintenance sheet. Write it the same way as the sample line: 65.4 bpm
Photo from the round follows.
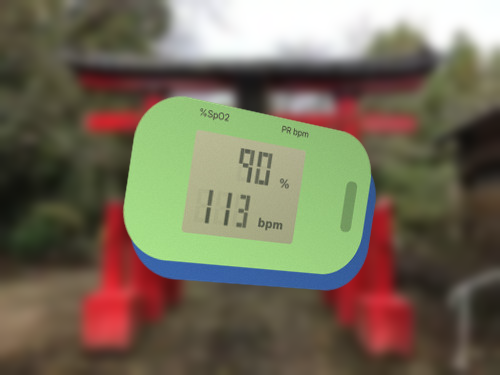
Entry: 113 bpm
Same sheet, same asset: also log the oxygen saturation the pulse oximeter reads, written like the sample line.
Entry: 90 %
